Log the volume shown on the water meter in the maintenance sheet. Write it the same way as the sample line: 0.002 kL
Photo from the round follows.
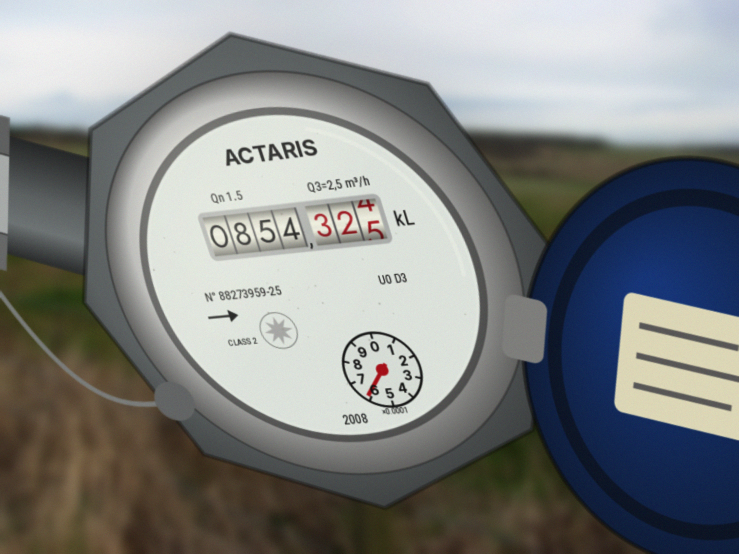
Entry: 854.3246 kL
